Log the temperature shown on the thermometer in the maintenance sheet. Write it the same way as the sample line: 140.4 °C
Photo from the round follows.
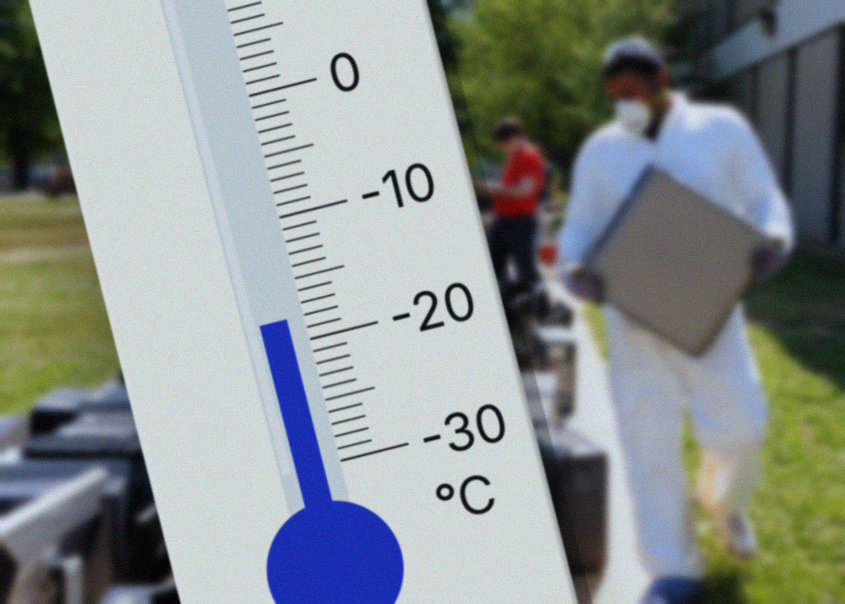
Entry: -18 °C
